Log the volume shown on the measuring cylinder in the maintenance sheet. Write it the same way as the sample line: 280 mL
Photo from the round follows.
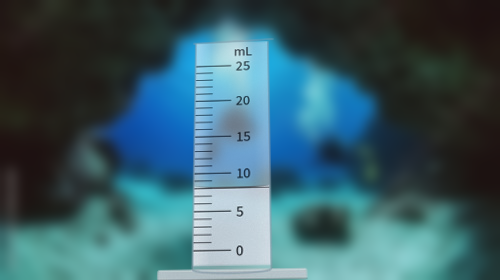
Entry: 8 mL
